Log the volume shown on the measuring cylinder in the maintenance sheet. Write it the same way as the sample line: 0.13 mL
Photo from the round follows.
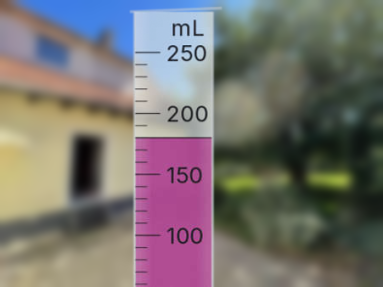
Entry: 180 mL
